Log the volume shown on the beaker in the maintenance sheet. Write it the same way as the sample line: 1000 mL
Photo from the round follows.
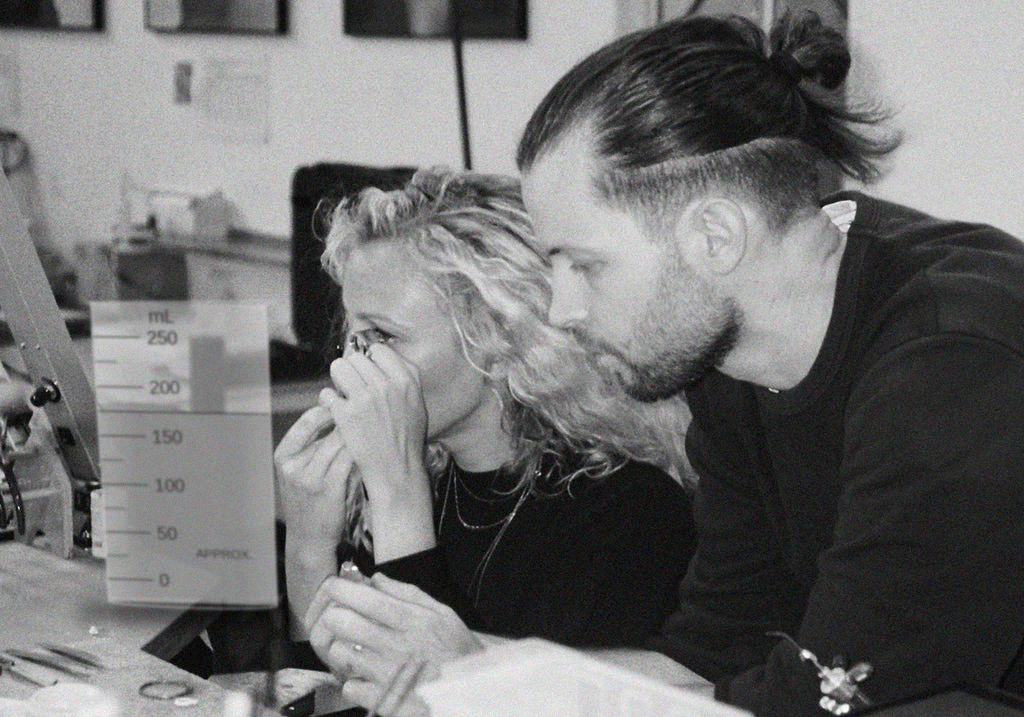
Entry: 175 mL
